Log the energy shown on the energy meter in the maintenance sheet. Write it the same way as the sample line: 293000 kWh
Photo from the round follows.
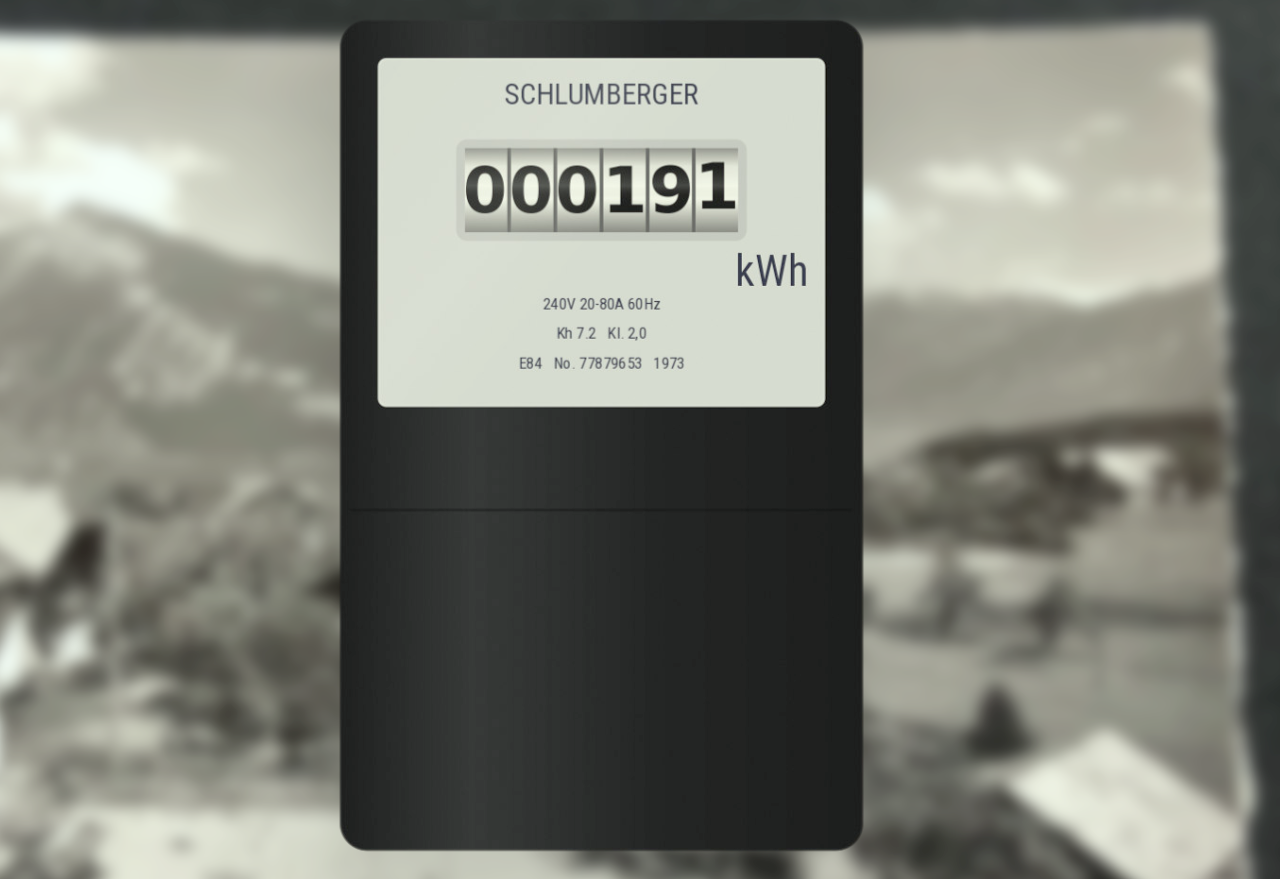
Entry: 191 kWh
